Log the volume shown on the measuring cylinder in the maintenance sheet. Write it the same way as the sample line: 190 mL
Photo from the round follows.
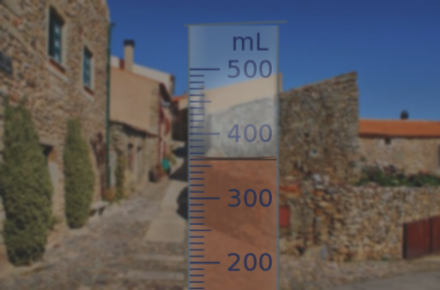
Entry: 360 mL
